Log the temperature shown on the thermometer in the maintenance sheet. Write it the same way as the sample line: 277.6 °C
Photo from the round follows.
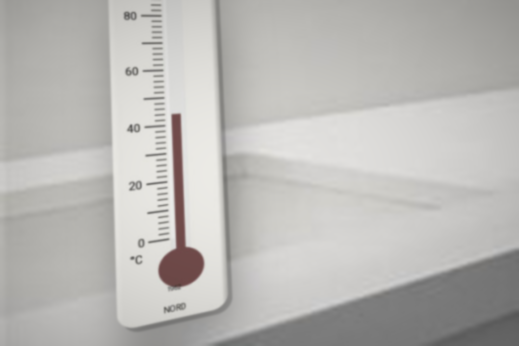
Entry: 44 °C
